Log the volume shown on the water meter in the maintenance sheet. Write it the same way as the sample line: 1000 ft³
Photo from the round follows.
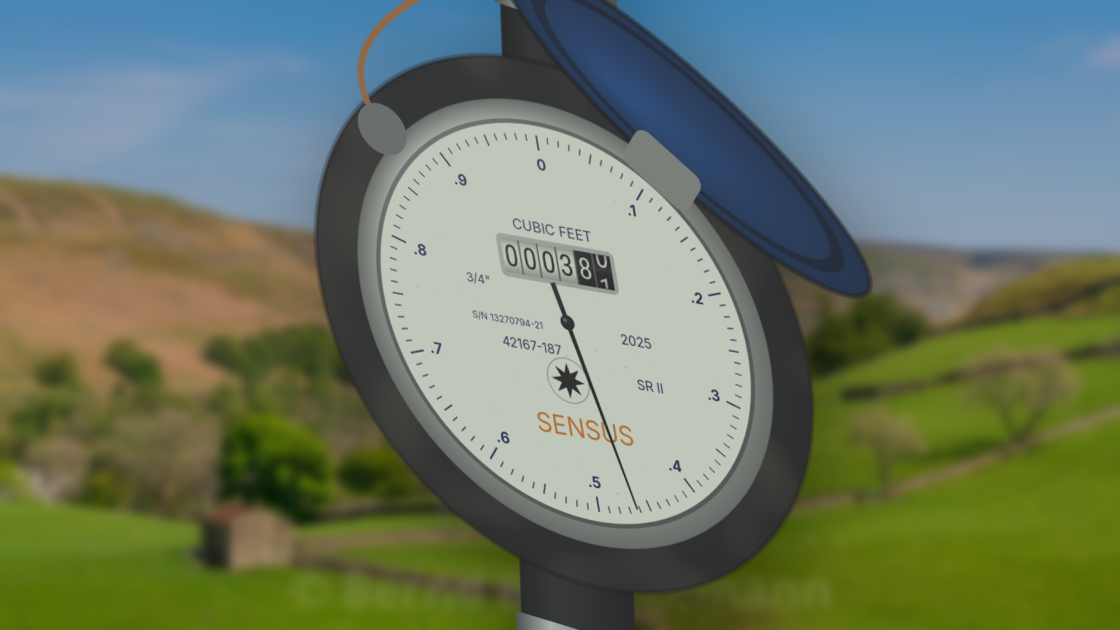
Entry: 380.46 ft³
